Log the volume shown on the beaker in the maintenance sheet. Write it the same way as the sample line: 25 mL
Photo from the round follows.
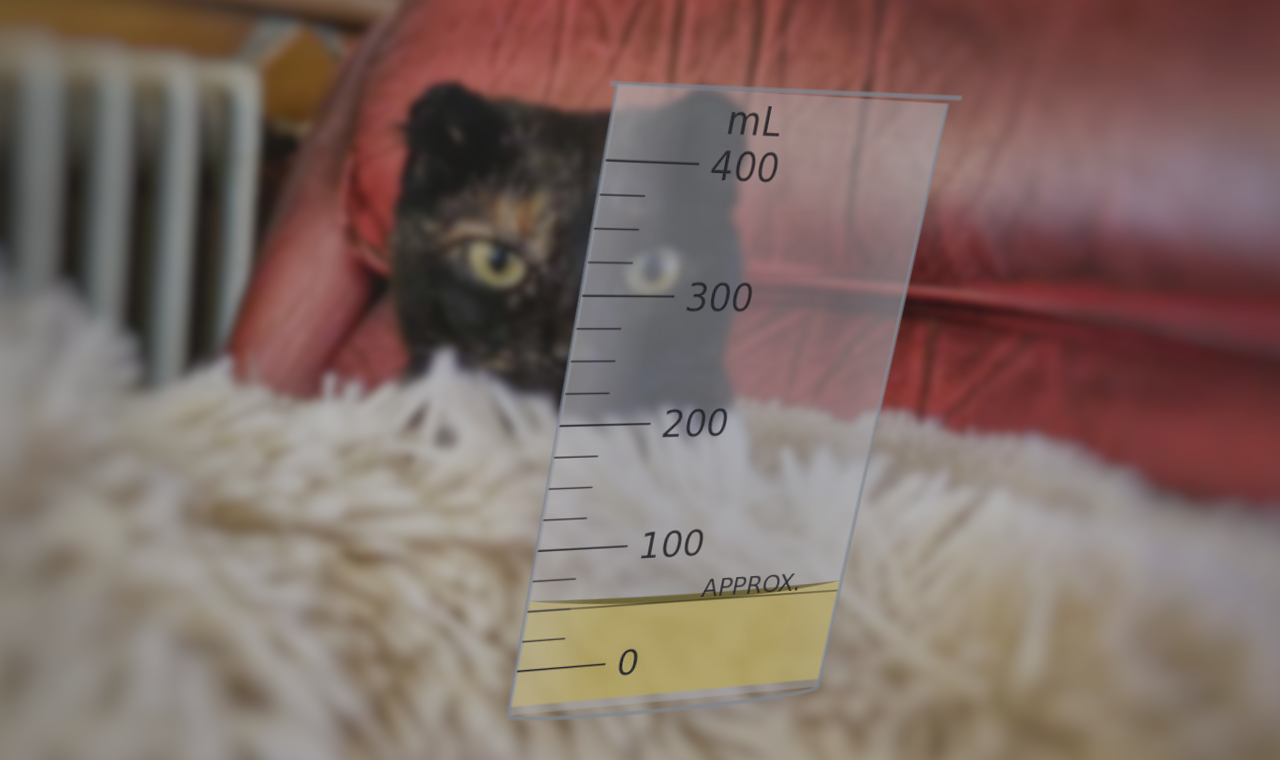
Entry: 50 mL
